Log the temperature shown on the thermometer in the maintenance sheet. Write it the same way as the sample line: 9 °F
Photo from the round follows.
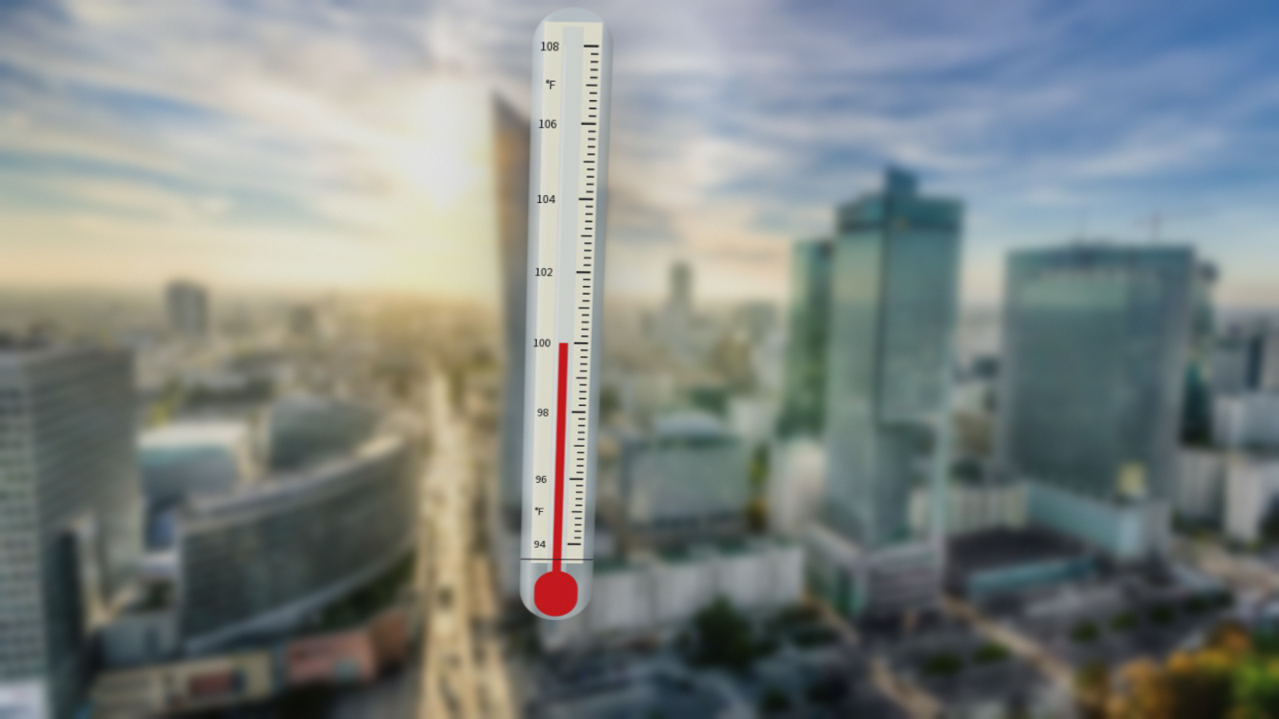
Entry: 100 °F
